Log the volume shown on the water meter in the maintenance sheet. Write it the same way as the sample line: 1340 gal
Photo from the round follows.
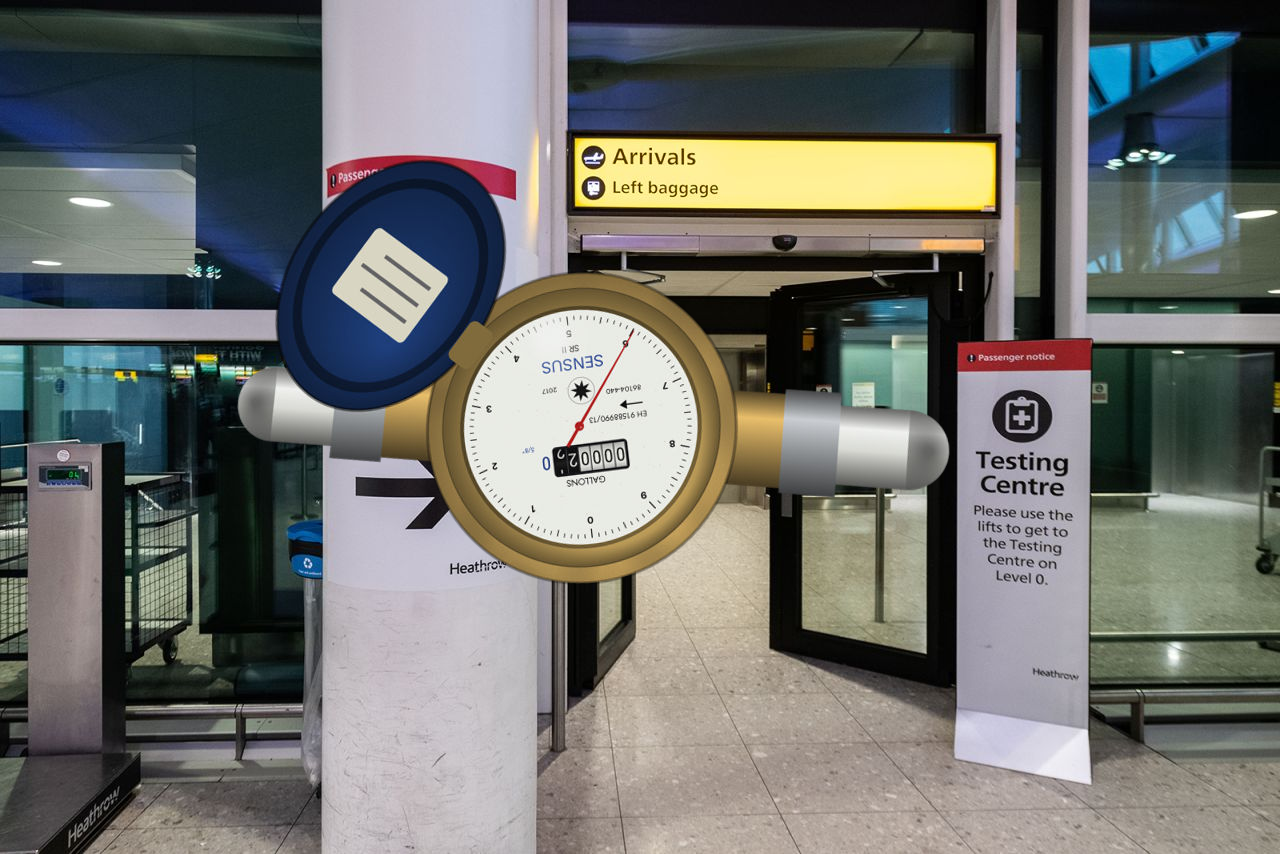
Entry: 216.0 gal
